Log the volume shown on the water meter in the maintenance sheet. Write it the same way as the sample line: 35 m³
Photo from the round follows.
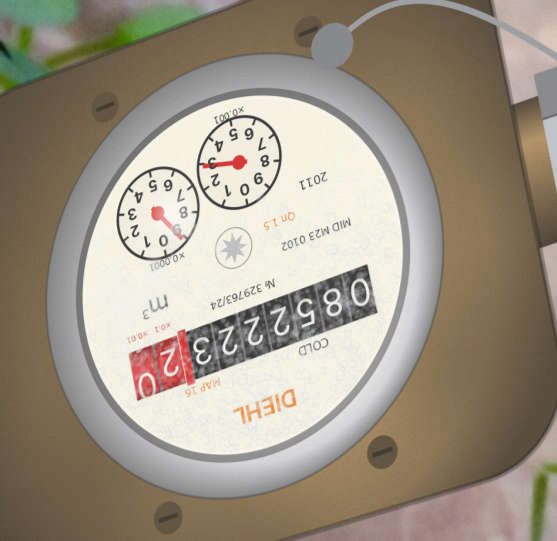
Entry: 852223.2029 m³
